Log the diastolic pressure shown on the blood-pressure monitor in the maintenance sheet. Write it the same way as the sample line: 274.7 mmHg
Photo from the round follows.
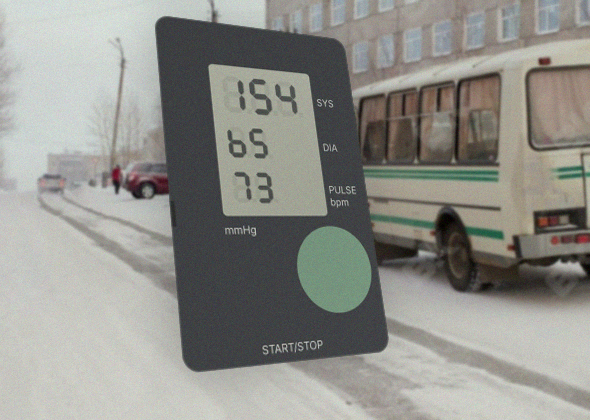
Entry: 65 mmHg
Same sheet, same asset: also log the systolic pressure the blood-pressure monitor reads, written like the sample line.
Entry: 154 mmHg
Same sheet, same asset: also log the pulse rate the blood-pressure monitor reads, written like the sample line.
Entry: 73 bpm
